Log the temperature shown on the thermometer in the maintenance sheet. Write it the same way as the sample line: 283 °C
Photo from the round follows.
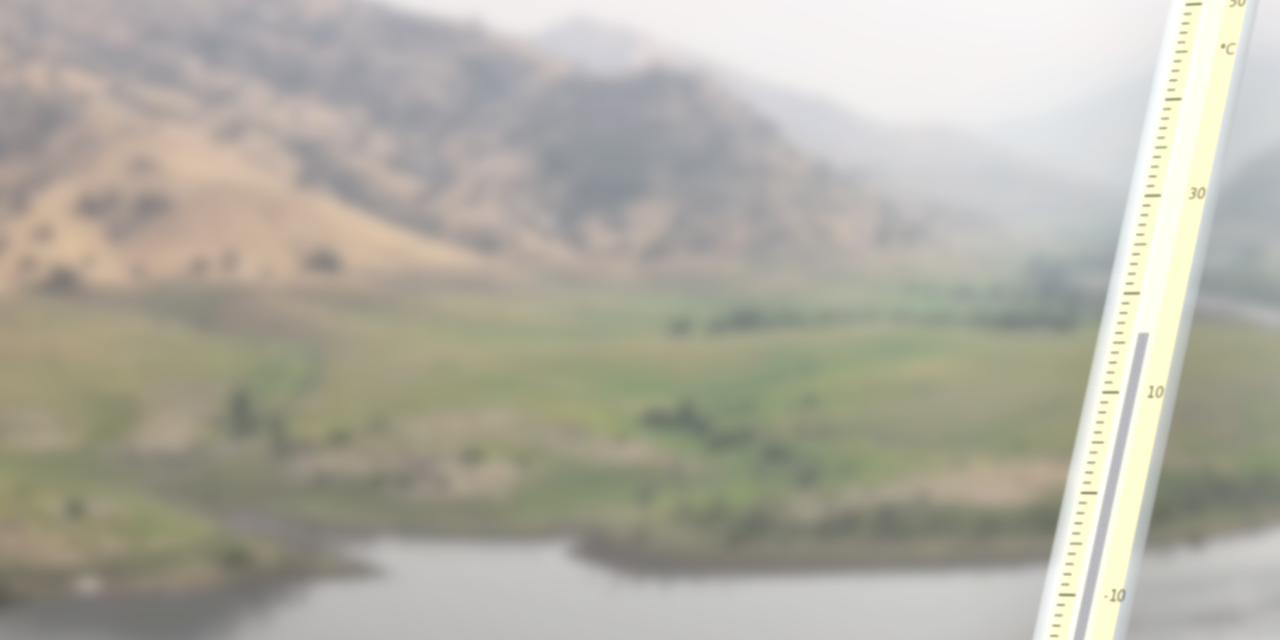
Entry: 16 °C
